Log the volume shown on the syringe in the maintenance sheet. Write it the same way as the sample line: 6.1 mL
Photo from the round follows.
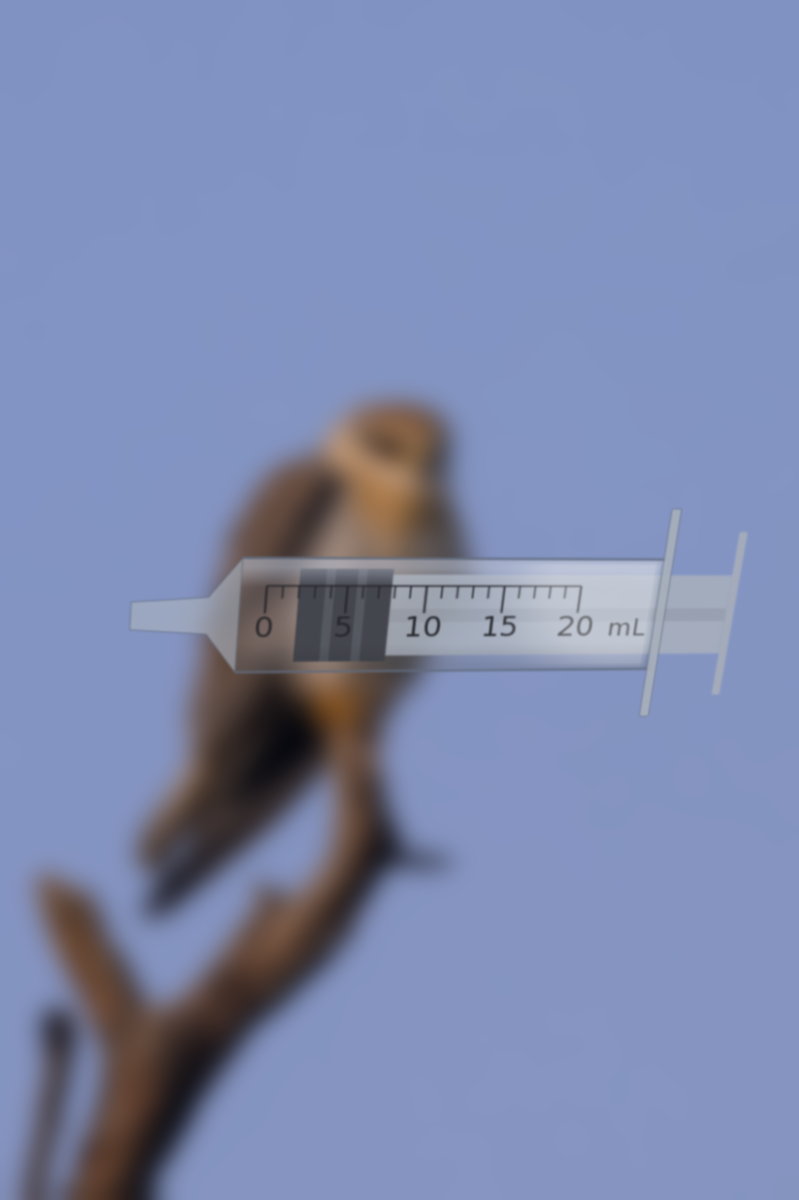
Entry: 2 mL
